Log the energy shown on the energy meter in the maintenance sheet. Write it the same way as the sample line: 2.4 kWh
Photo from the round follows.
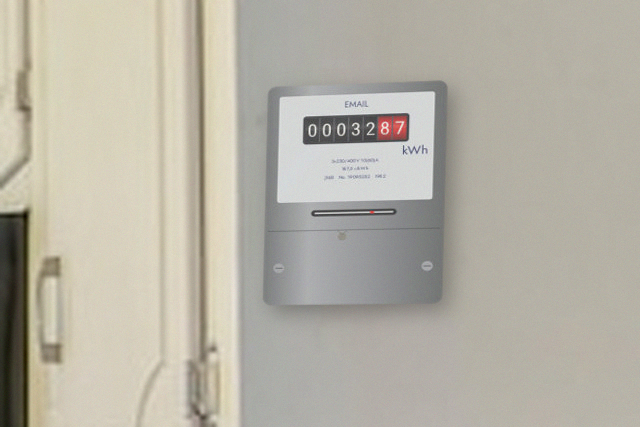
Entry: 32.87 kWh
